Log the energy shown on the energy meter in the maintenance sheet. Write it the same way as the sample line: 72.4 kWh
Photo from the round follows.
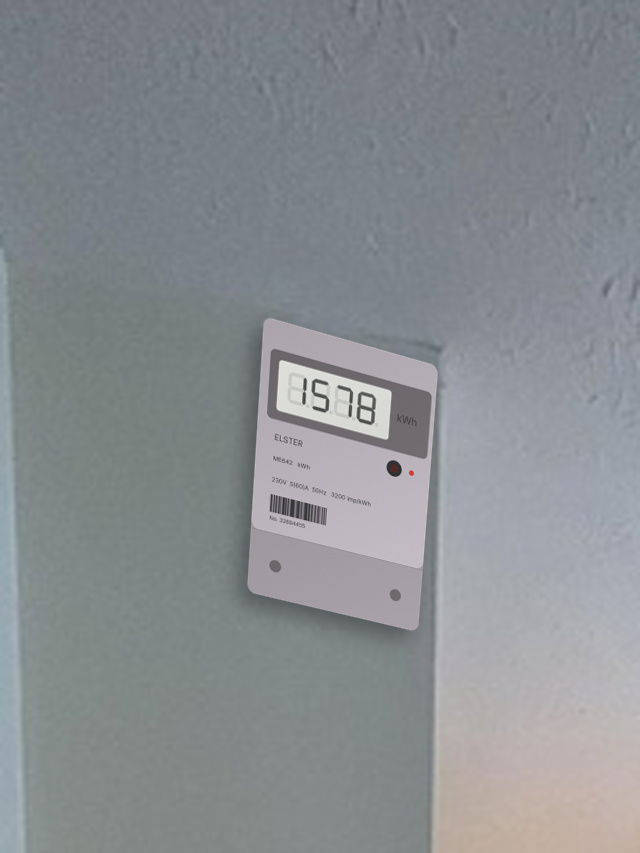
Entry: 1578 kWh
